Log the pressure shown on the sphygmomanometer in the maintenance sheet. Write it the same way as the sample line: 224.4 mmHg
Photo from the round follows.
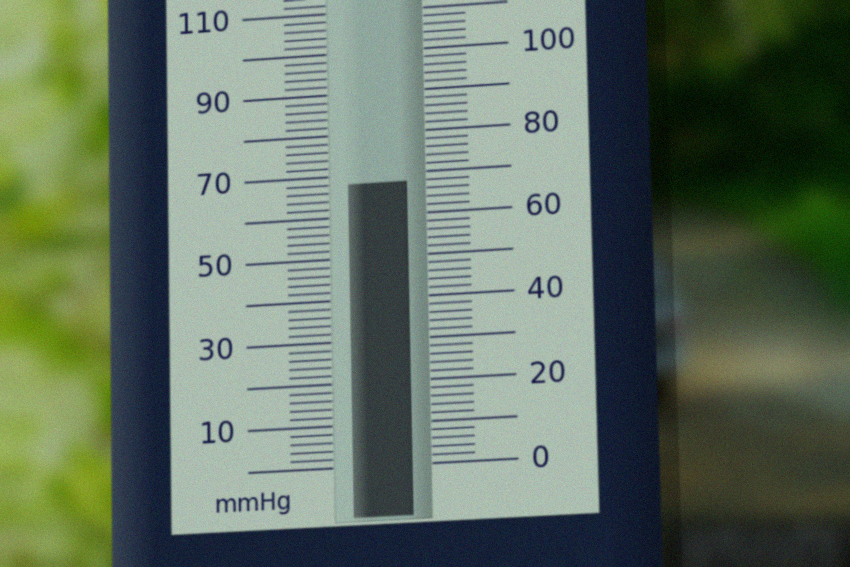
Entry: 68 mmHg
